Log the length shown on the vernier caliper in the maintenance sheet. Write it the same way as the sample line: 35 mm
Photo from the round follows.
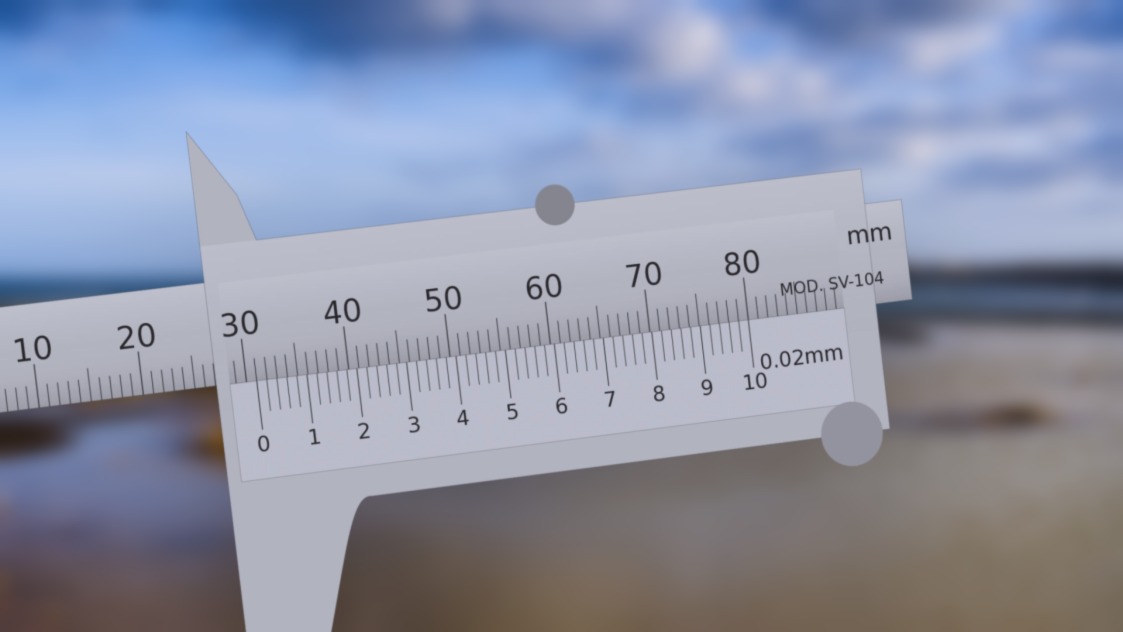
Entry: 31.0 mm
